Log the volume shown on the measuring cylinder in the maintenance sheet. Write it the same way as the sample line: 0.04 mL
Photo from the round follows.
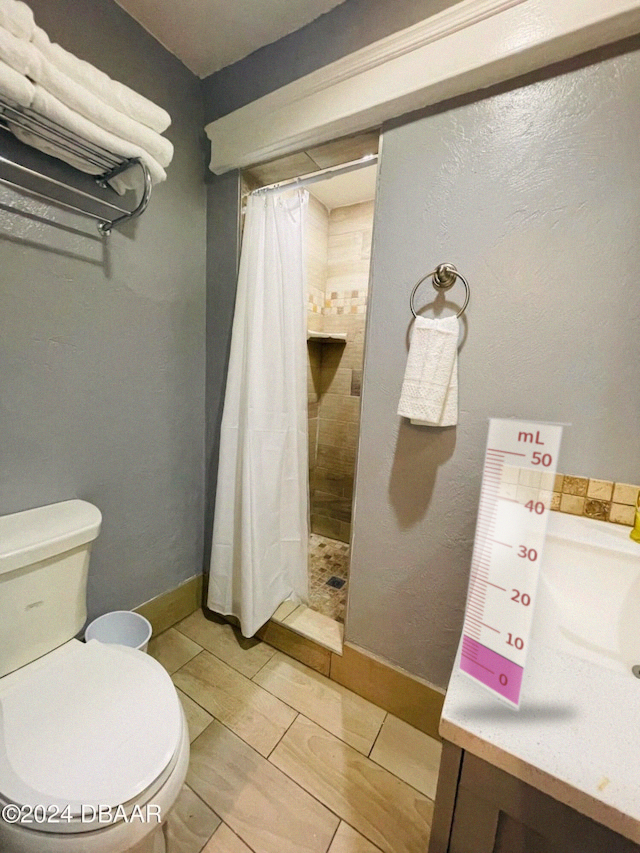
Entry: 5 mL
